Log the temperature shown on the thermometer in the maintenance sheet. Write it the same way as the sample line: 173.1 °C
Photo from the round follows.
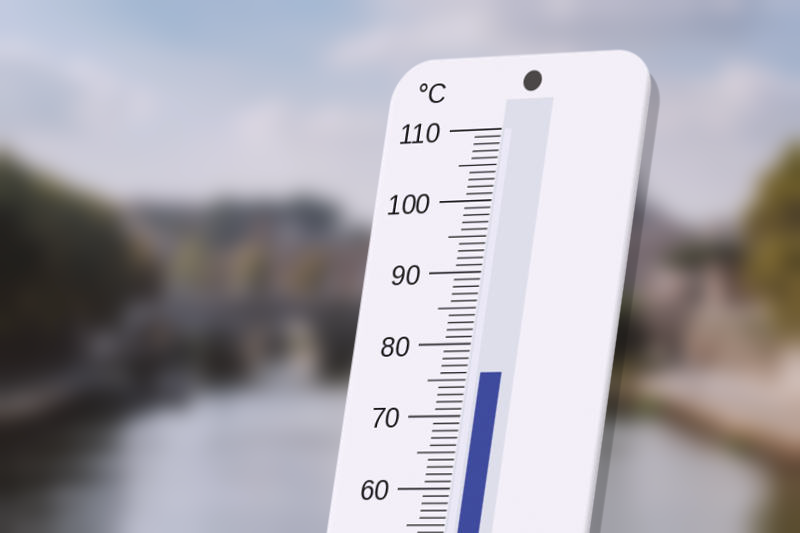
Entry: 76 °C
